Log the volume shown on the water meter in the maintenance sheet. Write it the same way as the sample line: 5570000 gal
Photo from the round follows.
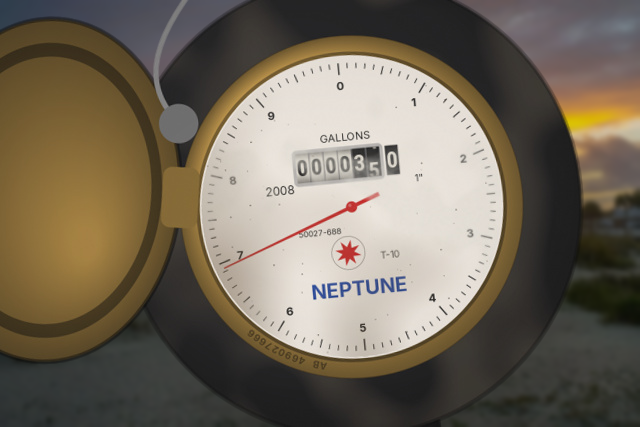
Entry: 346.9 gal
